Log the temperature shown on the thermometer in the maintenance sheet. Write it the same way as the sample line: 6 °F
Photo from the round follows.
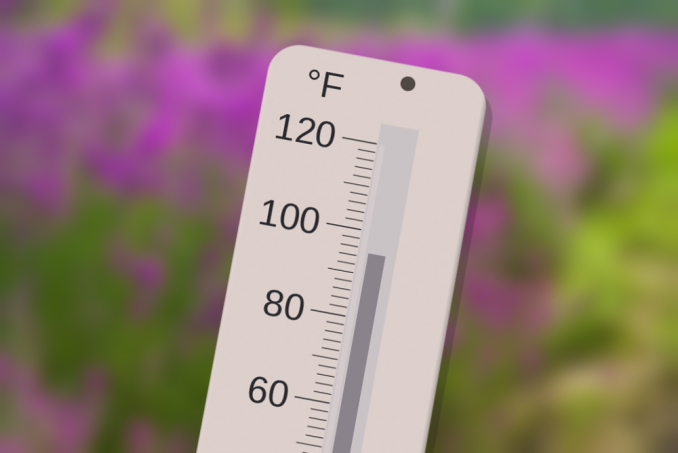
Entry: 95 °F
